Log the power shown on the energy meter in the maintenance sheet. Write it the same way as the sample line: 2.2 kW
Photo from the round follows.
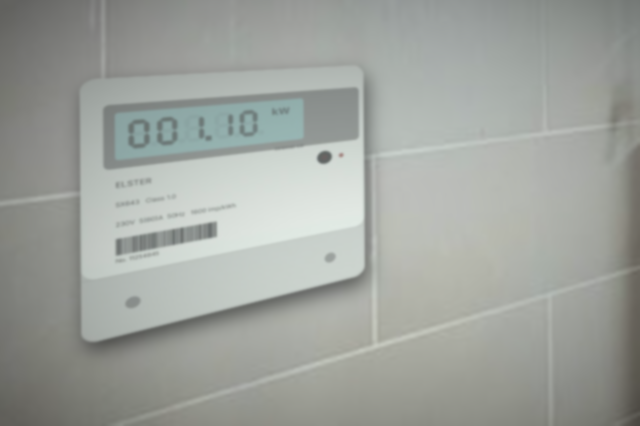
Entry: 1.10 kW
